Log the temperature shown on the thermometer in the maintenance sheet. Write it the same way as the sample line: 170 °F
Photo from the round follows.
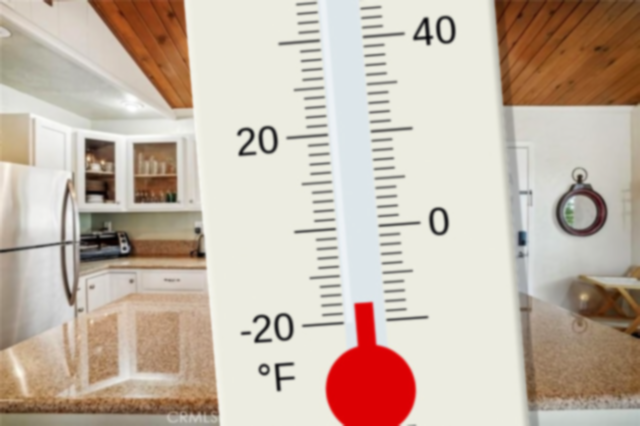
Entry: -16 °F
